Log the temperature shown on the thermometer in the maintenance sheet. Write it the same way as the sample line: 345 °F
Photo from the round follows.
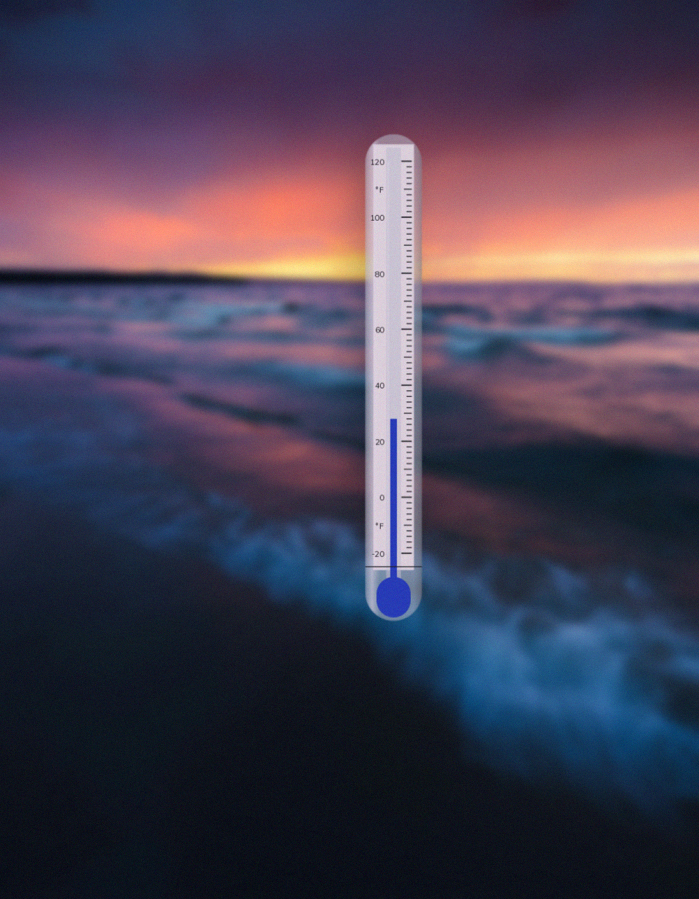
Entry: 28 °F
